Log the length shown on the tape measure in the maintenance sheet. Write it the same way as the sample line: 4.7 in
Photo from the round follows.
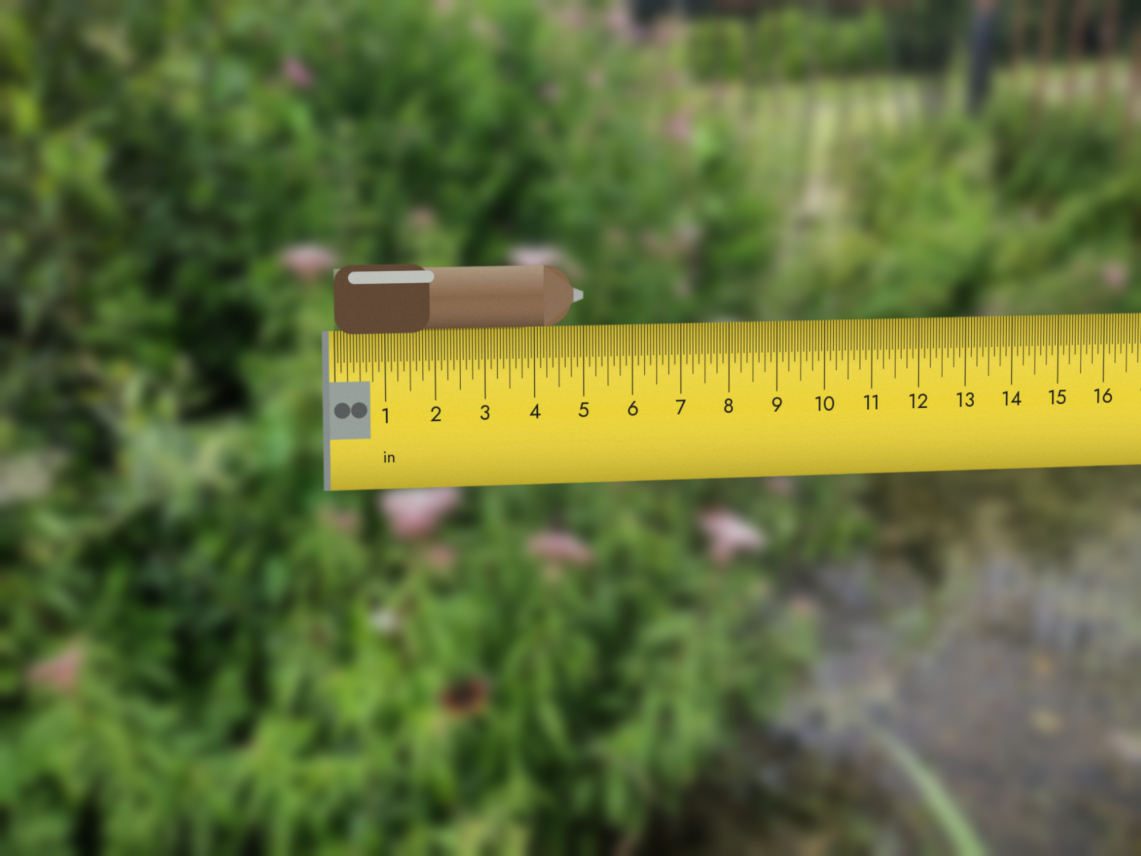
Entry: 5 in
